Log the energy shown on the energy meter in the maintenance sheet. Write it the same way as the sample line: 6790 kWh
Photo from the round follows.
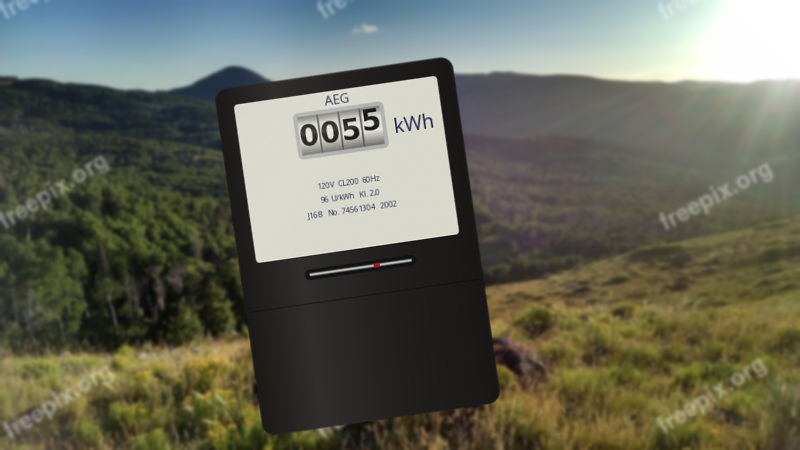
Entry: 55 kWh
